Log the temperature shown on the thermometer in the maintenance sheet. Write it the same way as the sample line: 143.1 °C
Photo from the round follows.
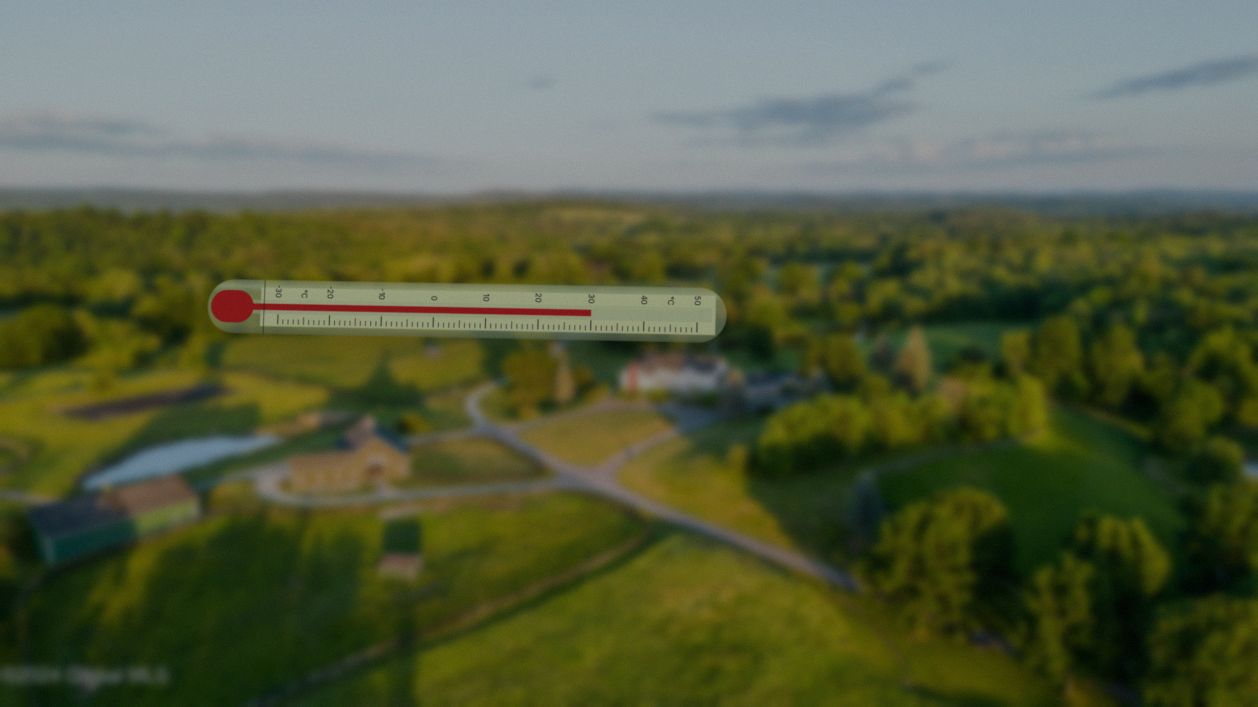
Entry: 30 °C
